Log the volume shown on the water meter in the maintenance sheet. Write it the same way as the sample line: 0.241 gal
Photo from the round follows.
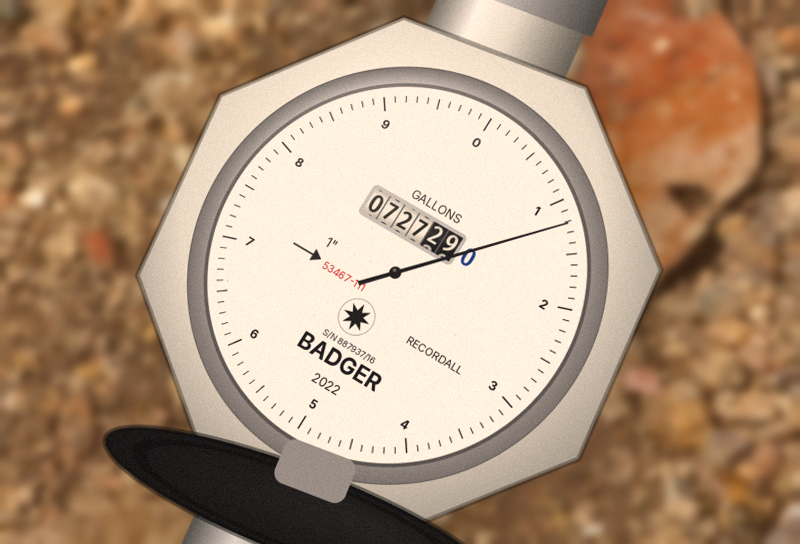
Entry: 727291.2 gal
